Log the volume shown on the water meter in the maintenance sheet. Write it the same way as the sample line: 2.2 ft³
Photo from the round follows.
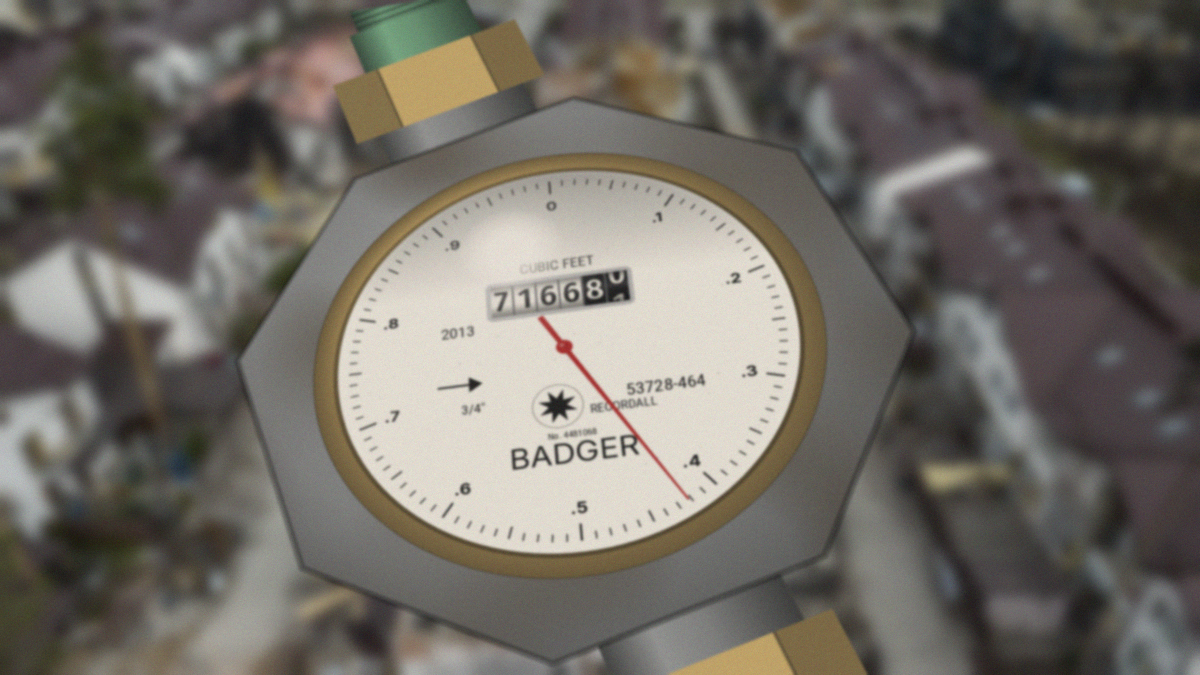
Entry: 716680.42 ft³
